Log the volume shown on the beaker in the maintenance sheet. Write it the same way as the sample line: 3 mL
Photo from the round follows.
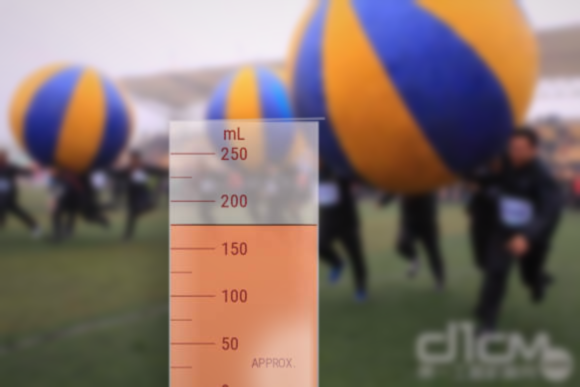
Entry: 175 mL
